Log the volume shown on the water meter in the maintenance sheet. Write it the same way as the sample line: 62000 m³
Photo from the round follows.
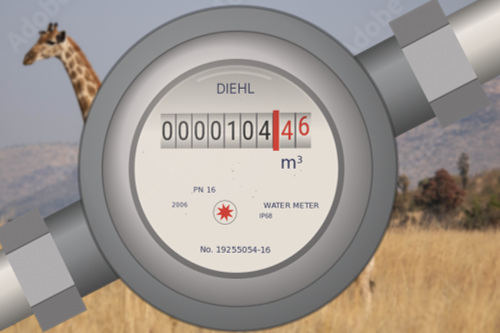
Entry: 104.46 m³
